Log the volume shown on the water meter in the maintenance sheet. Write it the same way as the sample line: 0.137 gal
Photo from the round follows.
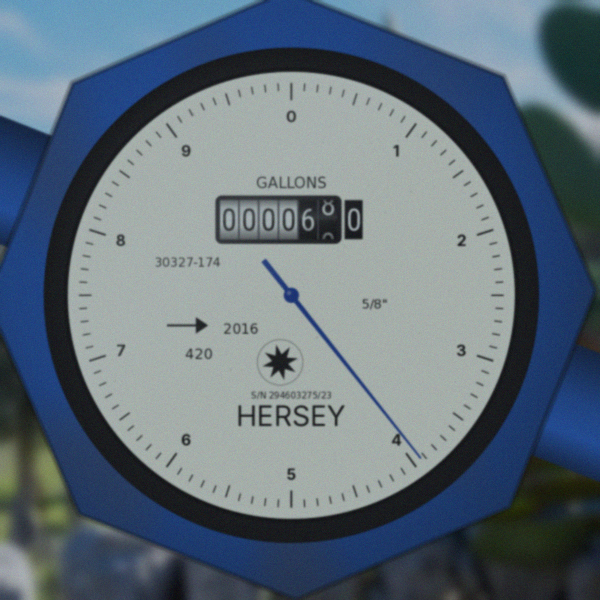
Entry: 683.9 gal
